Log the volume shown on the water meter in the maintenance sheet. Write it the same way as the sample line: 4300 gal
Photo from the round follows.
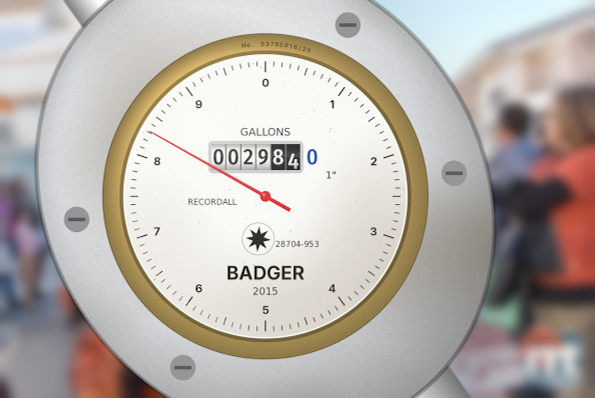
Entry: 29838.3 gal
